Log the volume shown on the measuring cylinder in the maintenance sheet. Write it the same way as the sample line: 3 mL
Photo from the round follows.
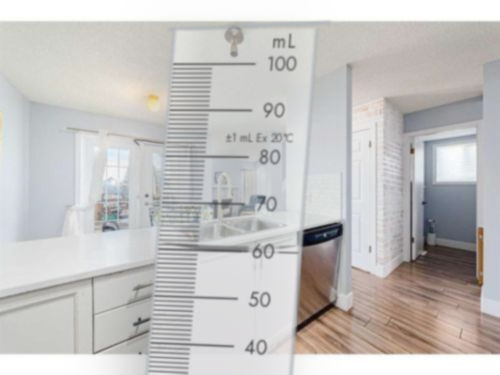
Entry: 60 mL
